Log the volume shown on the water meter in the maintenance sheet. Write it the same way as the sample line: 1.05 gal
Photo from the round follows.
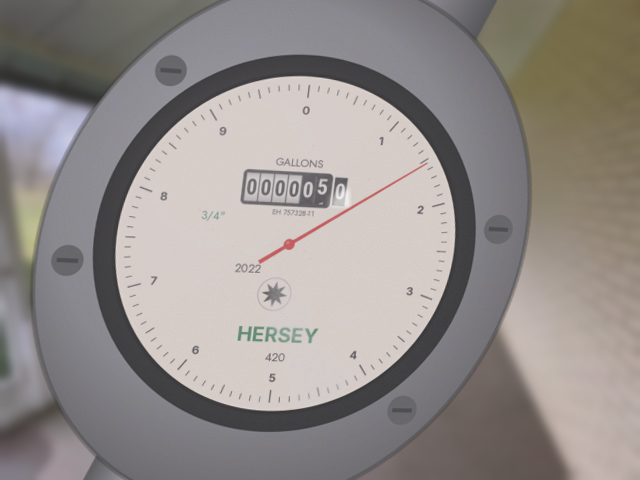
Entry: 51.5 gal
